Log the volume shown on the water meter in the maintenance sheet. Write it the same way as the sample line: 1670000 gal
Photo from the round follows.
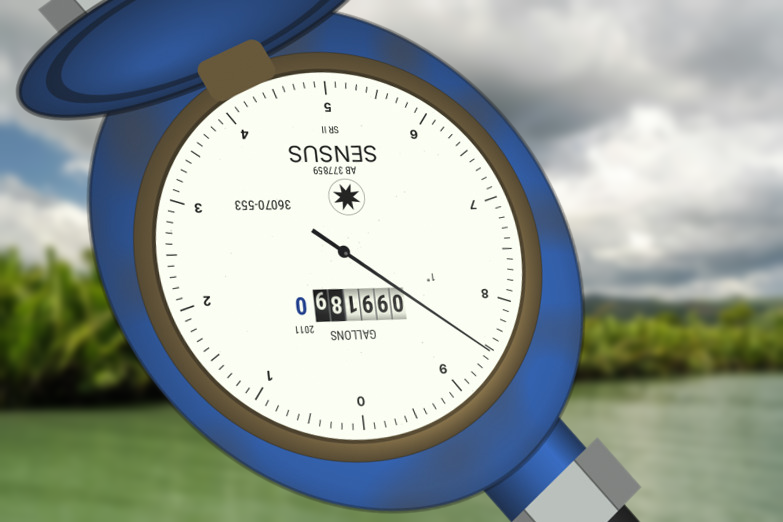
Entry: 991888.5 gal
